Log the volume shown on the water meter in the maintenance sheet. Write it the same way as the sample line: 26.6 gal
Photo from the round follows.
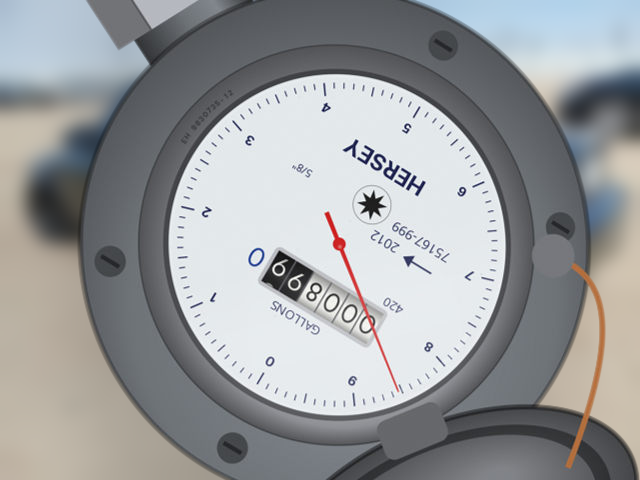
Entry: 8988.5 gal
